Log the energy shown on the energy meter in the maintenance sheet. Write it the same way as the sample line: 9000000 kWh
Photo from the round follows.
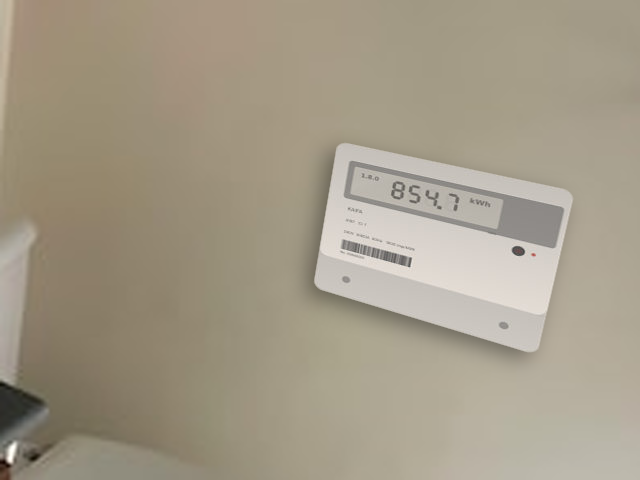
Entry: 854.7 kWh
